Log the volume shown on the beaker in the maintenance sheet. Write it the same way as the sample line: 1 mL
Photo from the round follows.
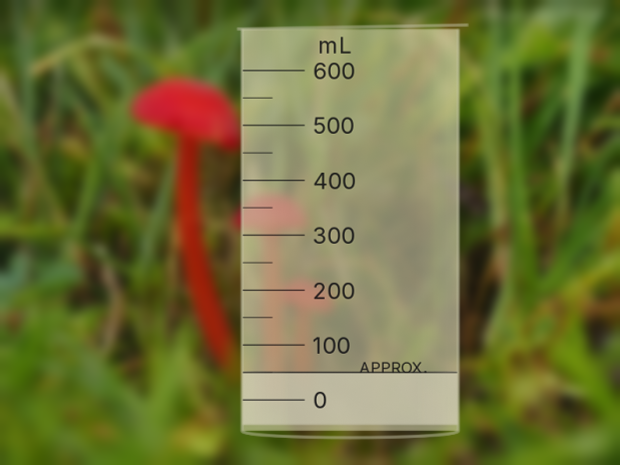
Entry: 50 mL
